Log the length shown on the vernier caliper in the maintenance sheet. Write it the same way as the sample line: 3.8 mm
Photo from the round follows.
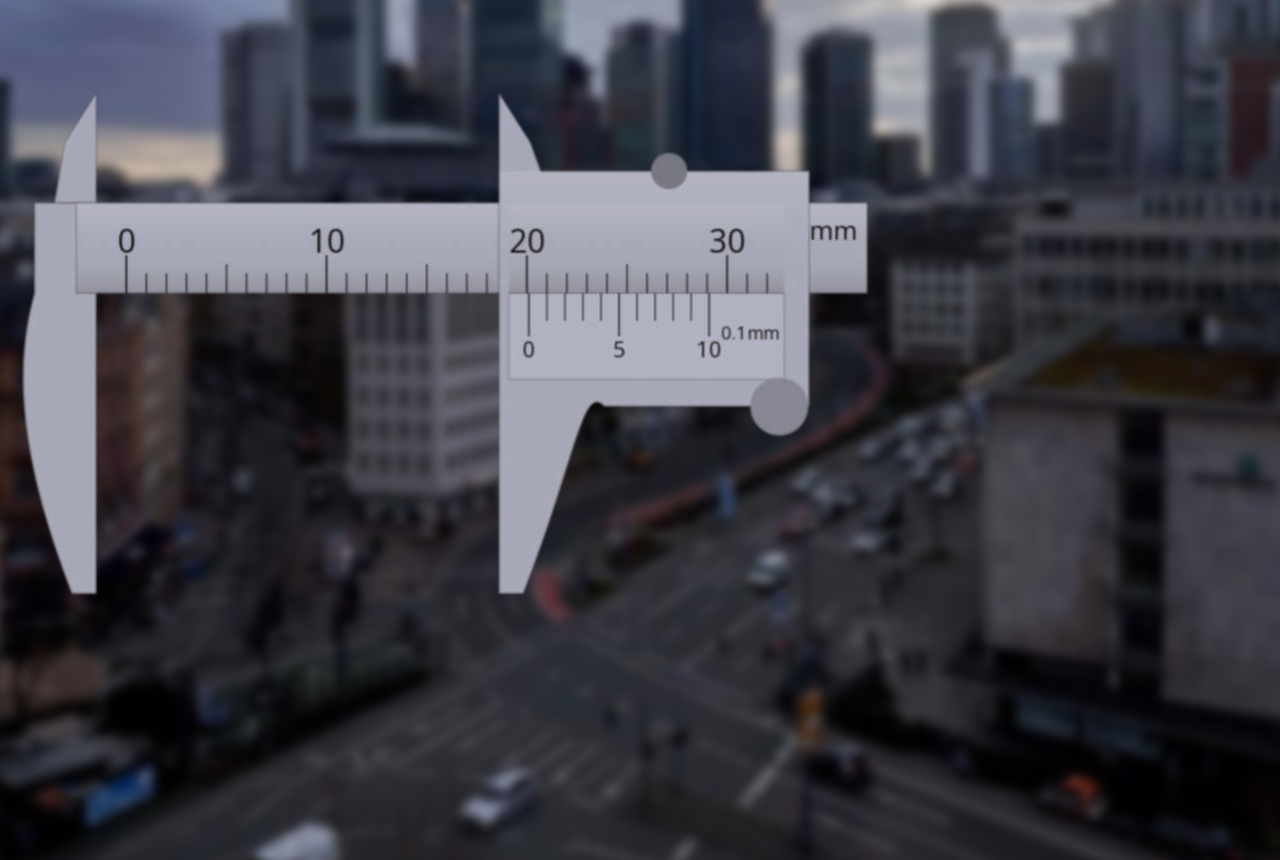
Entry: 20.1 mm
